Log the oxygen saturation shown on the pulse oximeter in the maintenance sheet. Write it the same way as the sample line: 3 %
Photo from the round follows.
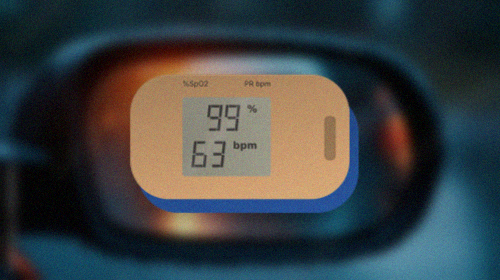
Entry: 99 %
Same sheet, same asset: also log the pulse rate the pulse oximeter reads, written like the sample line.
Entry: 63 bpm
